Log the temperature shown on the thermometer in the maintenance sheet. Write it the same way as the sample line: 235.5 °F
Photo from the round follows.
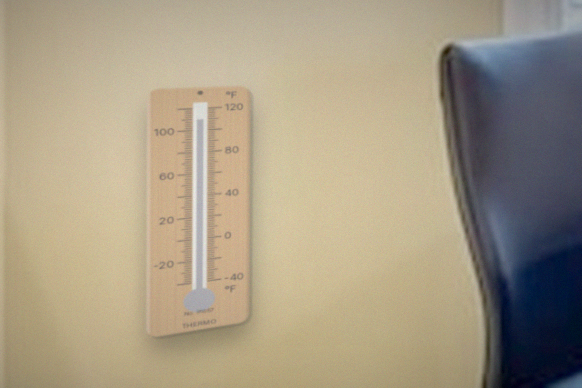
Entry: 110 °F
